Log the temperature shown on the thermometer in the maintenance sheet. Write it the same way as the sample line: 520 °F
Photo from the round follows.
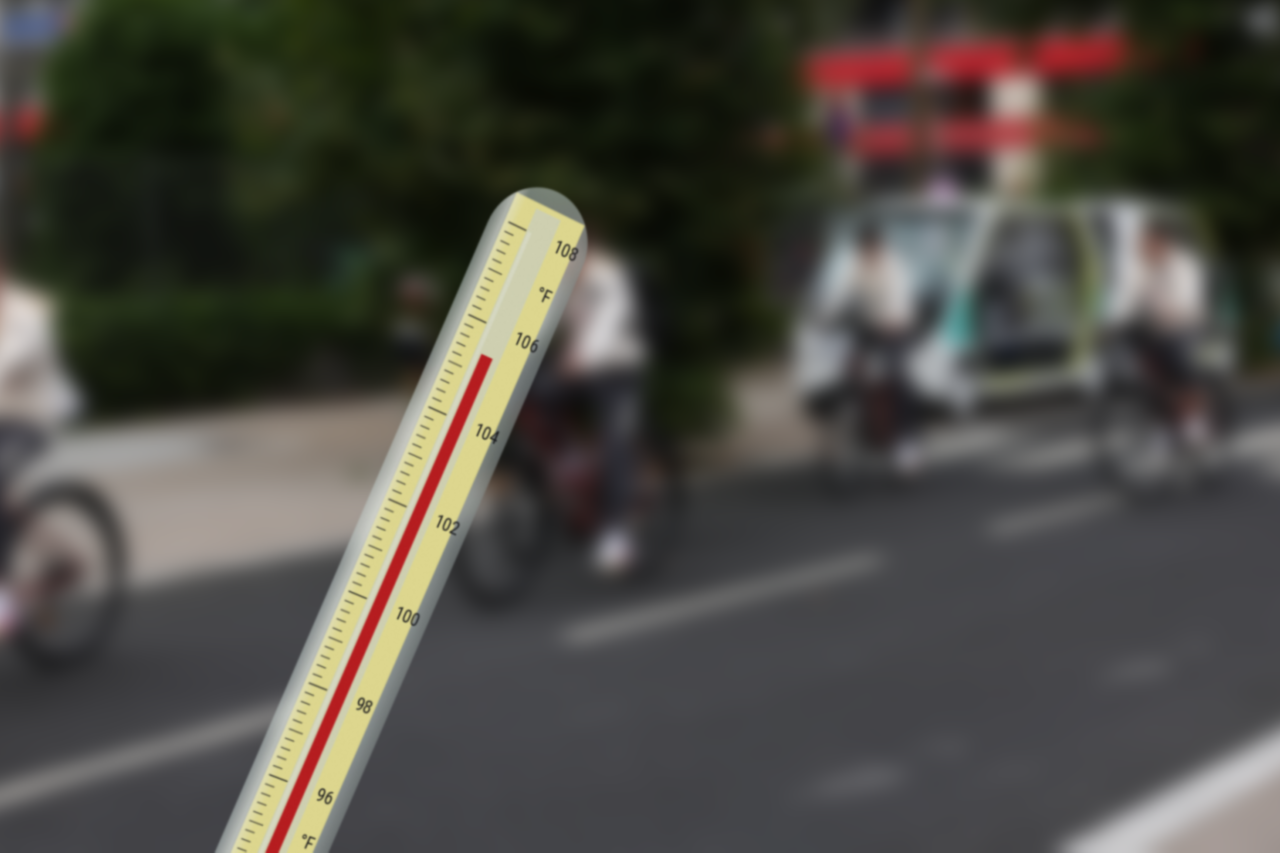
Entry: 105.4 °F
